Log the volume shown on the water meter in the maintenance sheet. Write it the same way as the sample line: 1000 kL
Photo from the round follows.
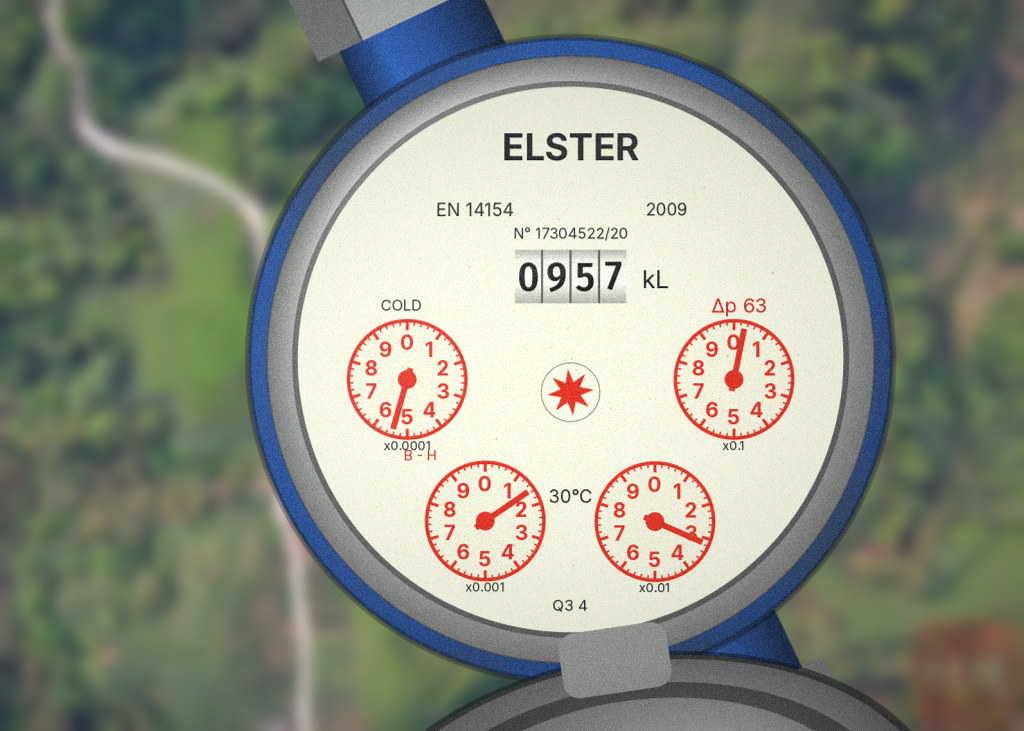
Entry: 957.0315 kL
